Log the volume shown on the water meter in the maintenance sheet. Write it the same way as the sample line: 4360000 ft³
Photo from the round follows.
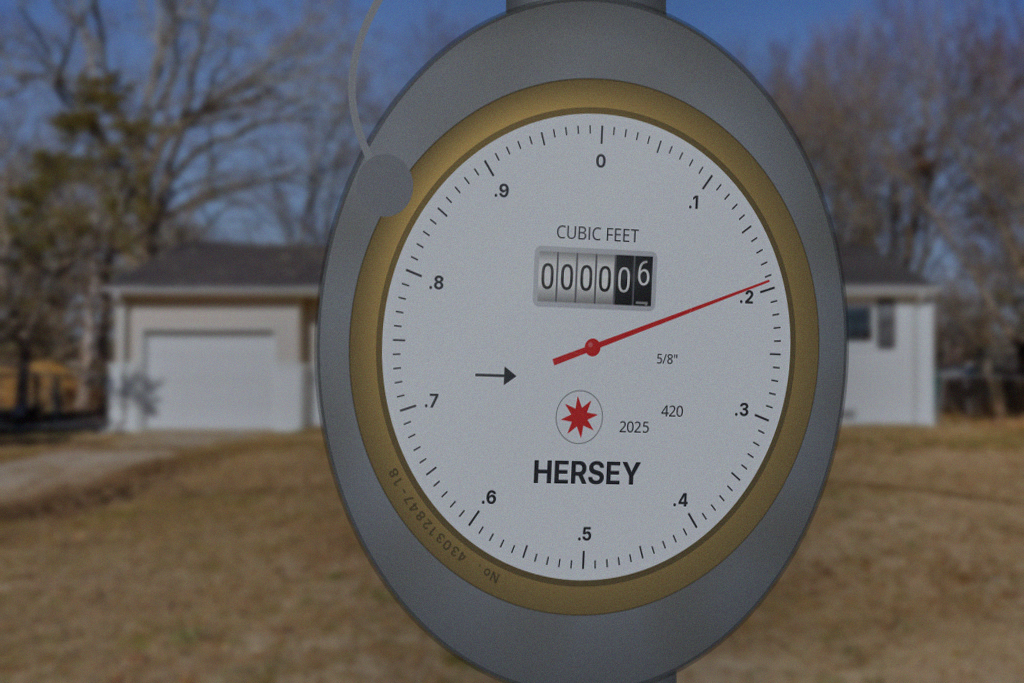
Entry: 6.19 ft³
